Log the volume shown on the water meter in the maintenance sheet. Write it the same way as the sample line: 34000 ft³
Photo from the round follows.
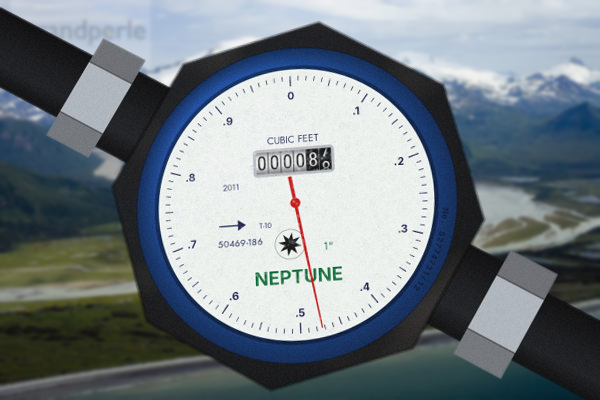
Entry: 87.47 ft³
